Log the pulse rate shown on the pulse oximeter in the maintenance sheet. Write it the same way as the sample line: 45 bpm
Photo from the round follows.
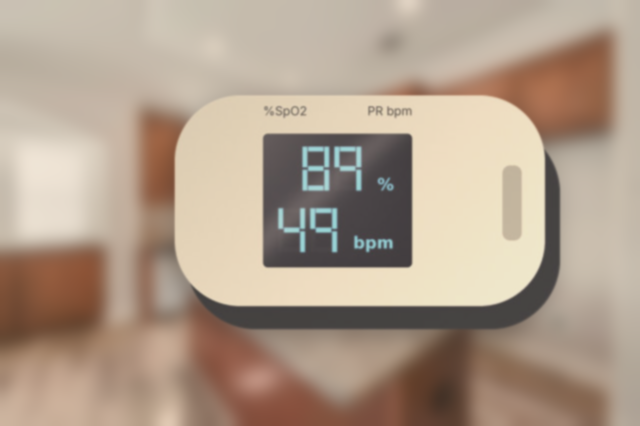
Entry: 49 bpm
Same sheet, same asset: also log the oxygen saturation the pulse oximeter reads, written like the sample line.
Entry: 89 %
